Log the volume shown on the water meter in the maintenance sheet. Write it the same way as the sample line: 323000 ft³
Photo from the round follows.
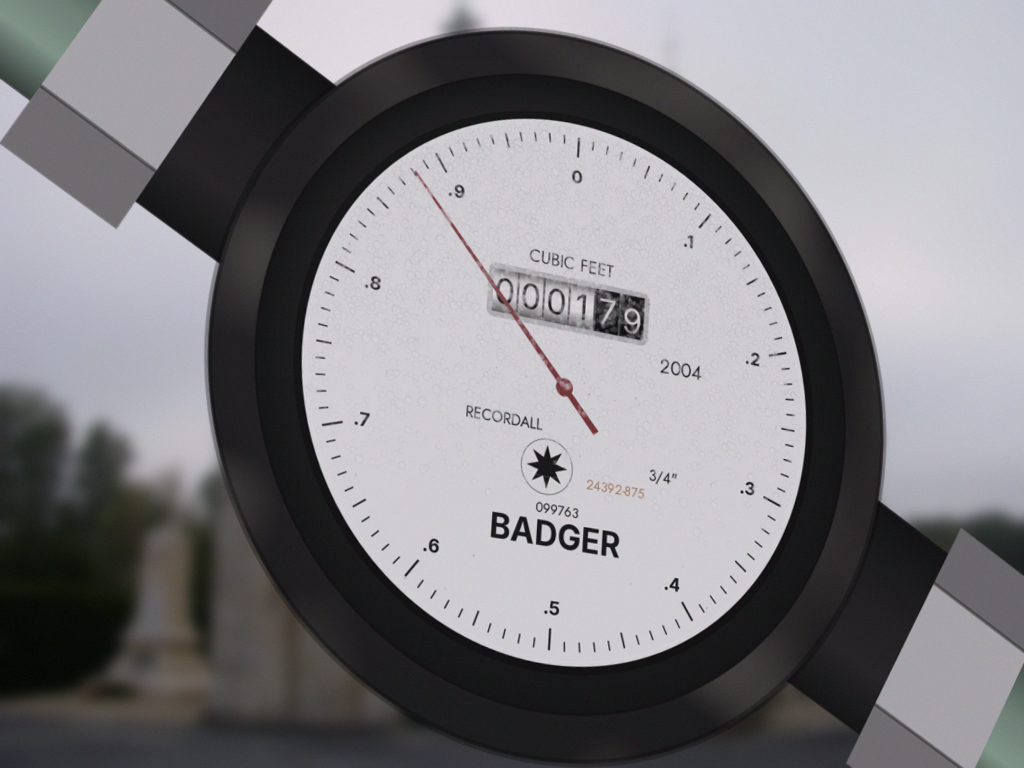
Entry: 178.88 ft³
